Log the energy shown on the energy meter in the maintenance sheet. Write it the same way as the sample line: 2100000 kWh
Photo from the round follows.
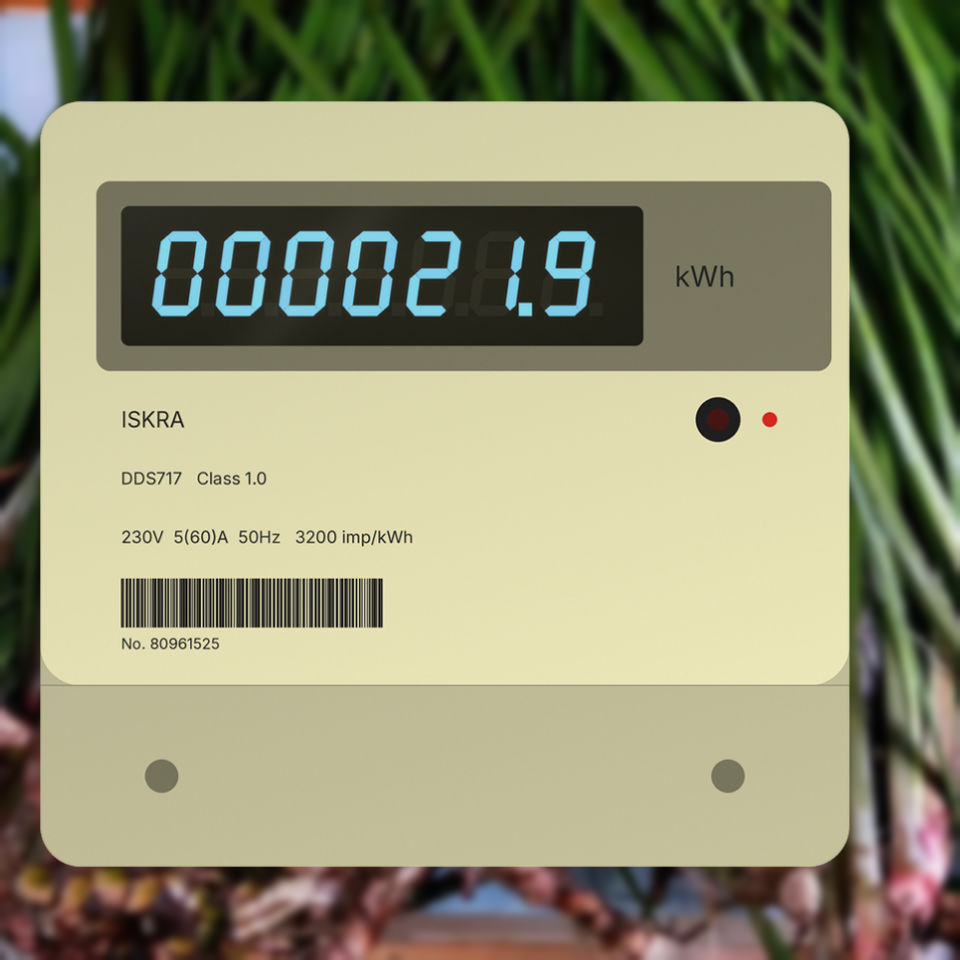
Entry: 21.9 kWh
